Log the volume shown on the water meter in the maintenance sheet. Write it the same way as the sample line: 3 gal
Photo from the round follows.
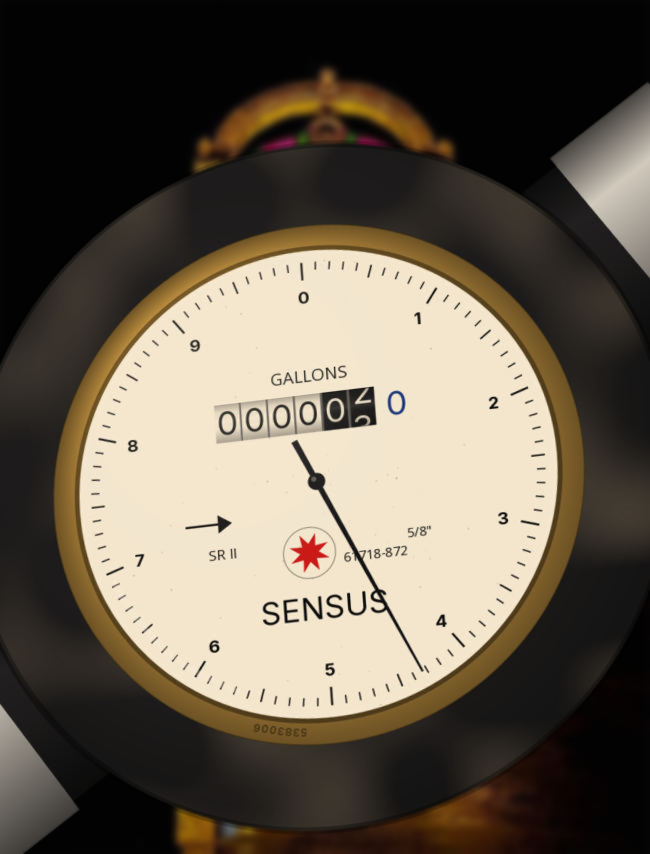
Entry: 24.3 gal
